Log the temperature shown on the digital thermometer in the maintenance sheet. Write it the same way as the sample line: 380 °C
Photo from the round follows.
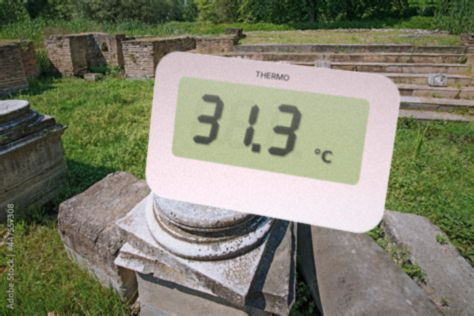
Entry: 31.3 °C
